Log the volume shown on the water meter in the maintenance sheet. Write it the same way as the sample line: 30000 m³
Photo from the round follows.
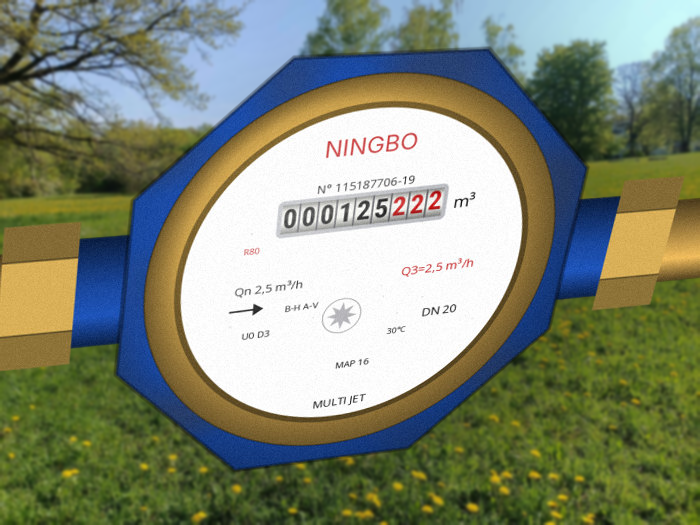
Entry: 125.222 m³
